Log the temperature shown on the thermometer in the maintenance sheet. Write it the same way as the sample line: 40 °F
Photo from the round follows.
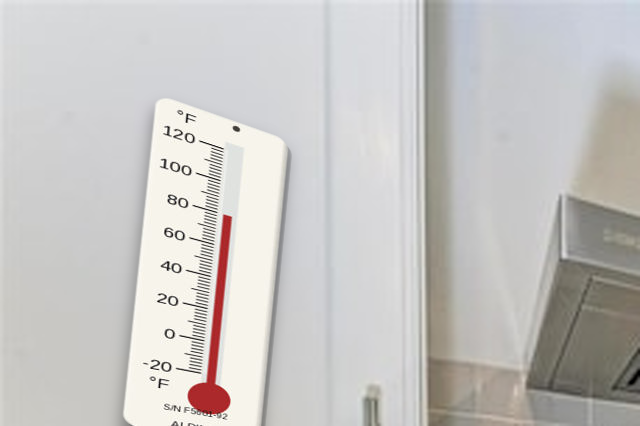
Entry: 80 °F
